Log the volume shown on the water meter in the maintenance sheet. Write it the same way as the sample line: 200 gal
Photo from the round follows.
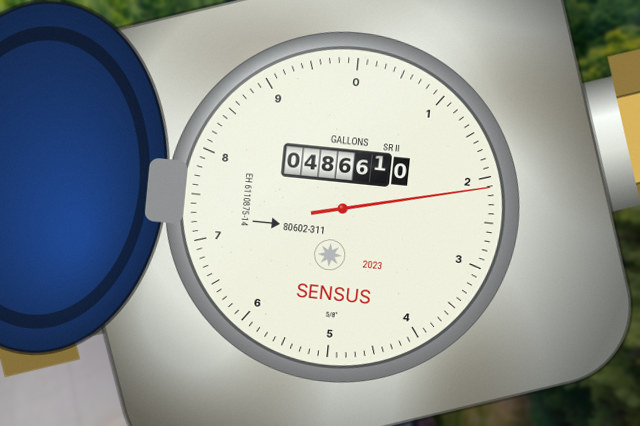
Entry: 486612.1 gal
